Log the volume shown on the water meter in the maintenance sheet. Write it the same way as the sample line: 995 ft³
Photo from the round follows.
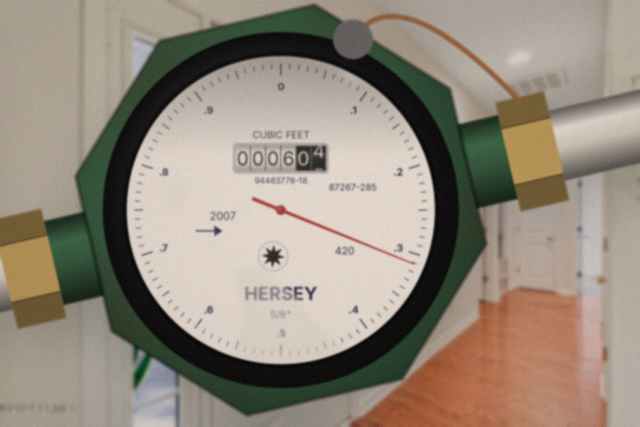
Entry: 604.31 ft³
